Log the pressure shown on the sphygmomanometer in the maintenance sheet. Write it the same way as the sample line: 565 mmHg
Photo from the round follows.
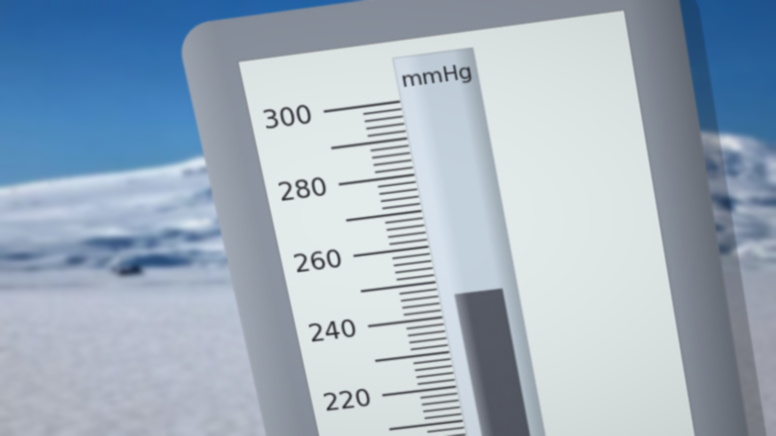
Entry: 246 mmHg
